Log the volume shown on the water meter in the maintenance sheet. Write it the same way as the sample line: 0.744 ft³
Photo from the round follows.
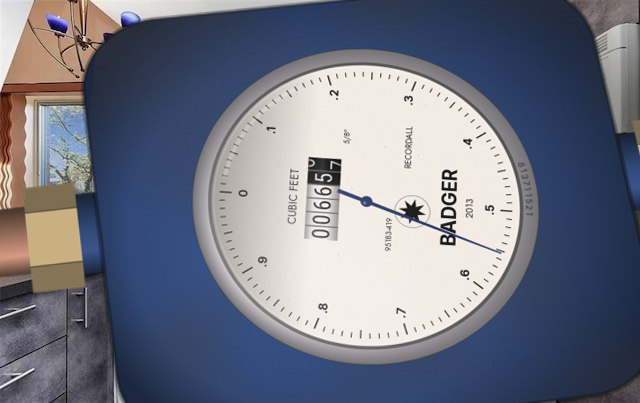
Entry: 6656.55 ft³
